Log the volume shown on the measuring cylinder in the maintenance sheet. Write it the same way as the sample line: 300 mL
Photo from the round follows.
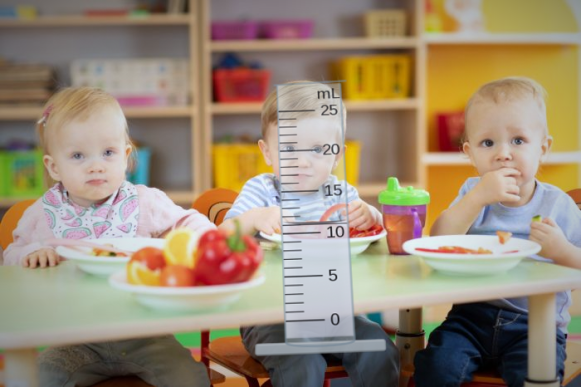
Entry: 11 mL
